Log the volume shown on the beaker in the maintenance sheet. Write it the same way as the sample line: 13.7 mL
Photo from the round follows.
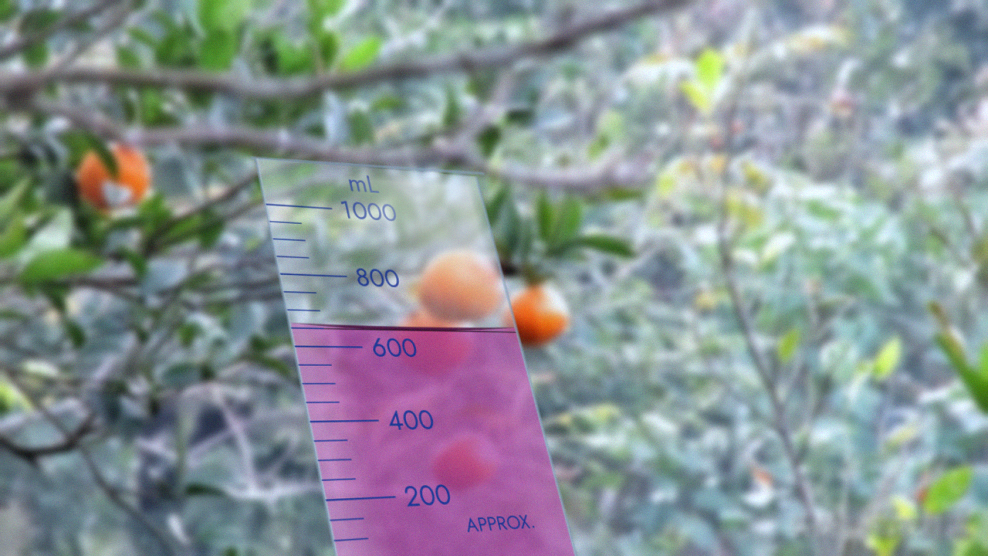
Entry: 650 mL
